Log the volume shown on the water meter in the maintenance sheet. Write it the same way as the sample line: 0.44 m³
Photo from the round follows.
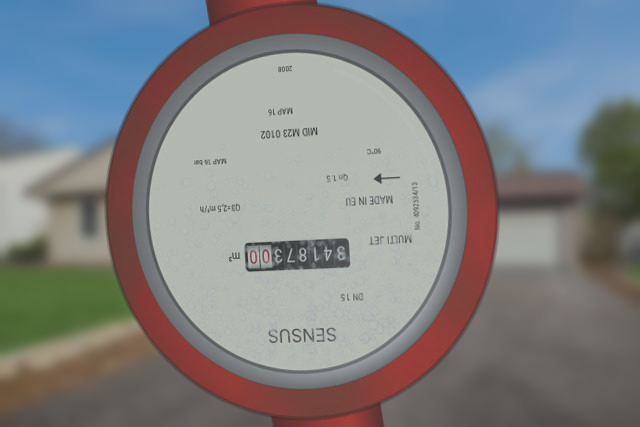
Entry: 341873.00 m³
